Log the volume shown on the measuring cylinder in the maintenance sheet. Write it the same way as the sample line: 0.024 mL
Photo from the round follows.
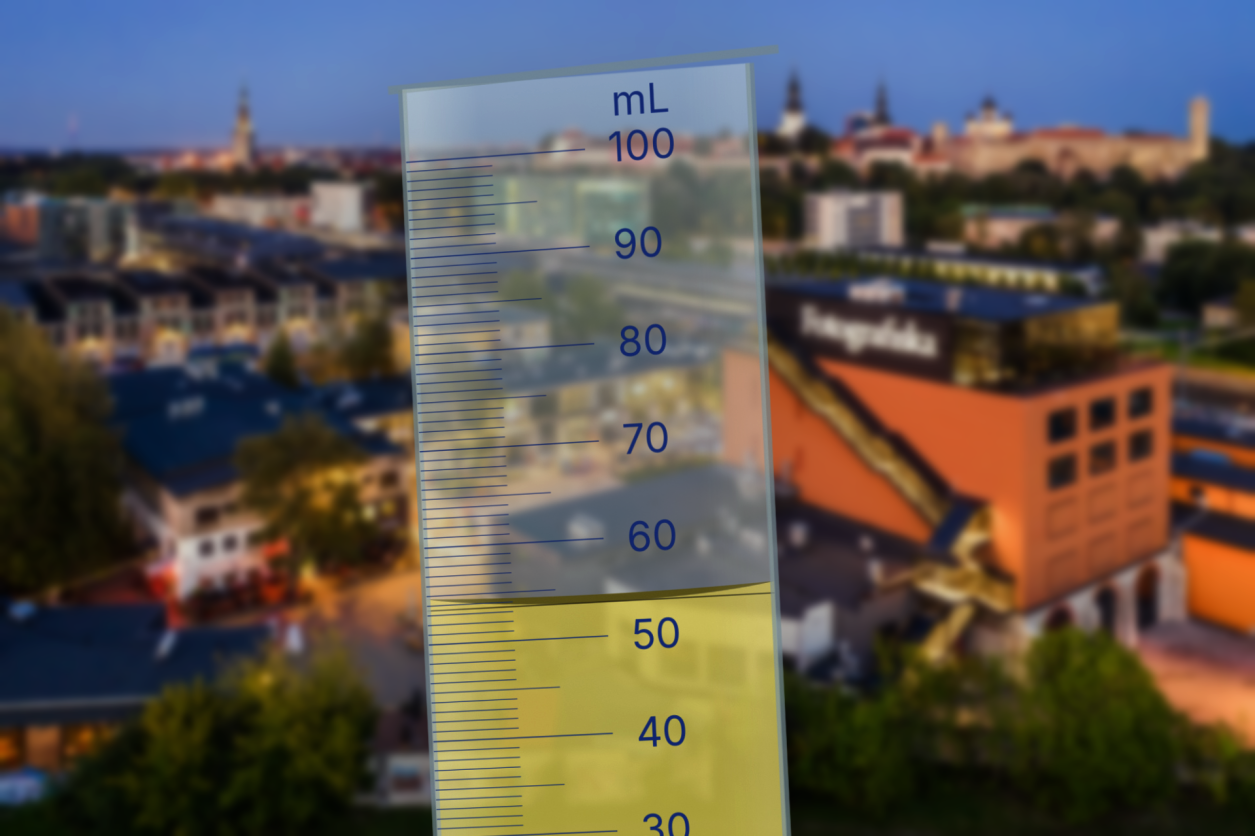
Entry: 53.5 mL
